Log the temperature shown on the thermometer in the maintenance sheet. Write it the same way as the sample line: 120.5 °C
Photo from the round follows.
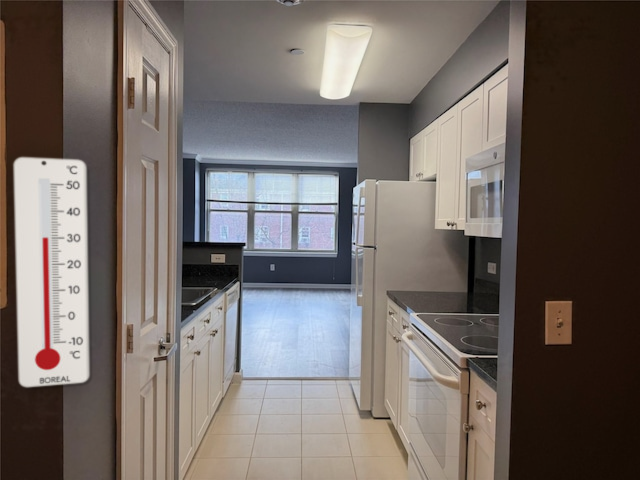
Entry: 30 °C
